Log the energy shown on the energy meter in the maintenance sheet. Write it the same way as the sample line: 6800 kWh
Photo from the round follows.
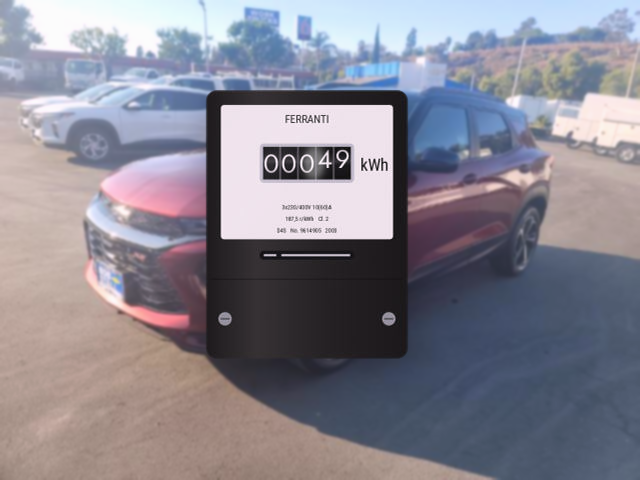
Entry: 49 kWh
